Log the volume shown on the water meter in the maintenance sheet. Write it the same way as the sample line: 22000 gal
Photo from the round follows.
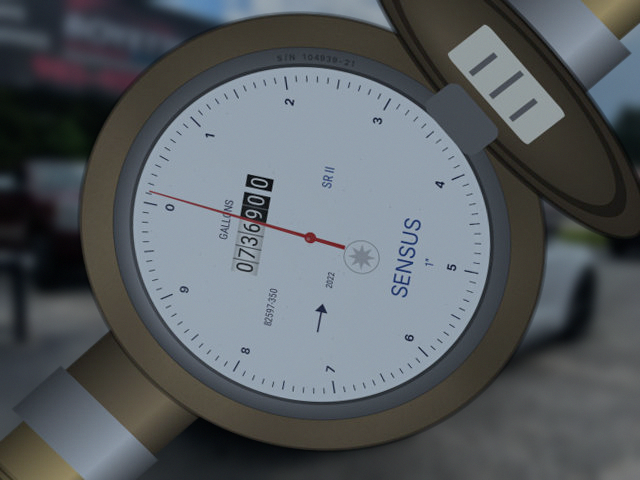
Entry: 736900.1 gal
